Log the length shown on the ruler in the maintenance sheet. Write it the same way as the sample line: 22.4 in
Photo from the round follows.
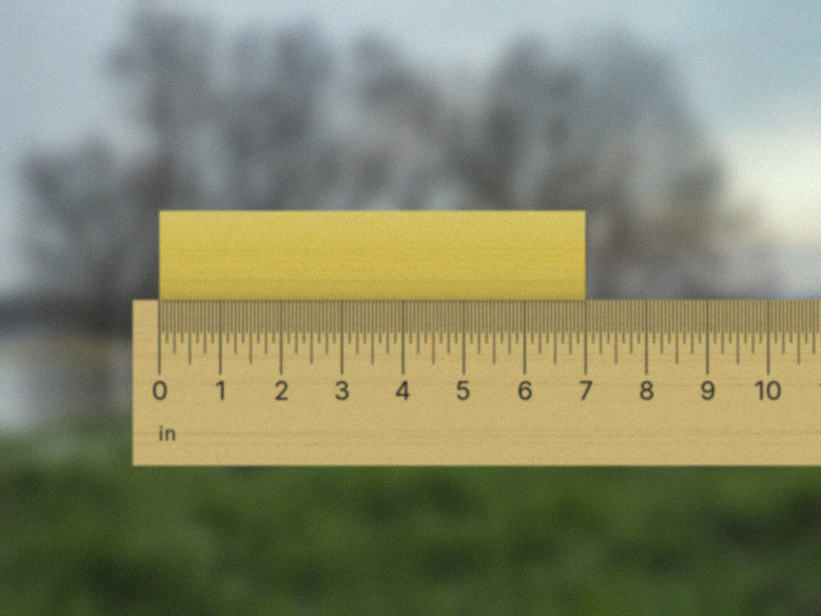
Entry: 7 in
